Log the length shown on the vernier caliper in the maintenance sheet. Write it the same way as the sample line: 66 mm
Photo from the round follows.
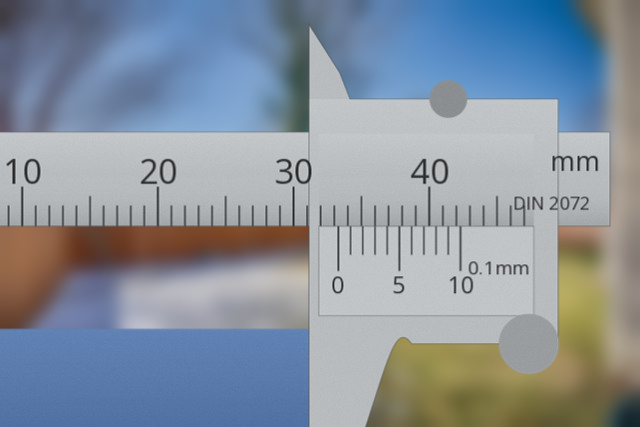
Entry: 33.3 mm
